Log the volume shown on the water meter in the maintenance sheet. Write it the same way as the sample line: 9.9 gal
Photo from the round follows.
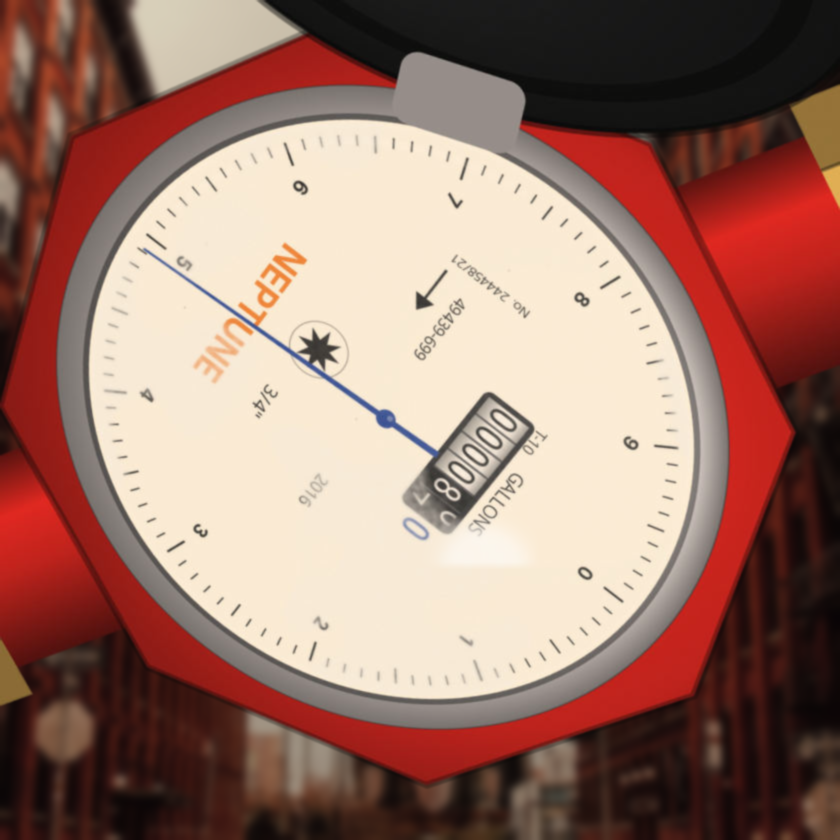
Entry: 864.9 gal
